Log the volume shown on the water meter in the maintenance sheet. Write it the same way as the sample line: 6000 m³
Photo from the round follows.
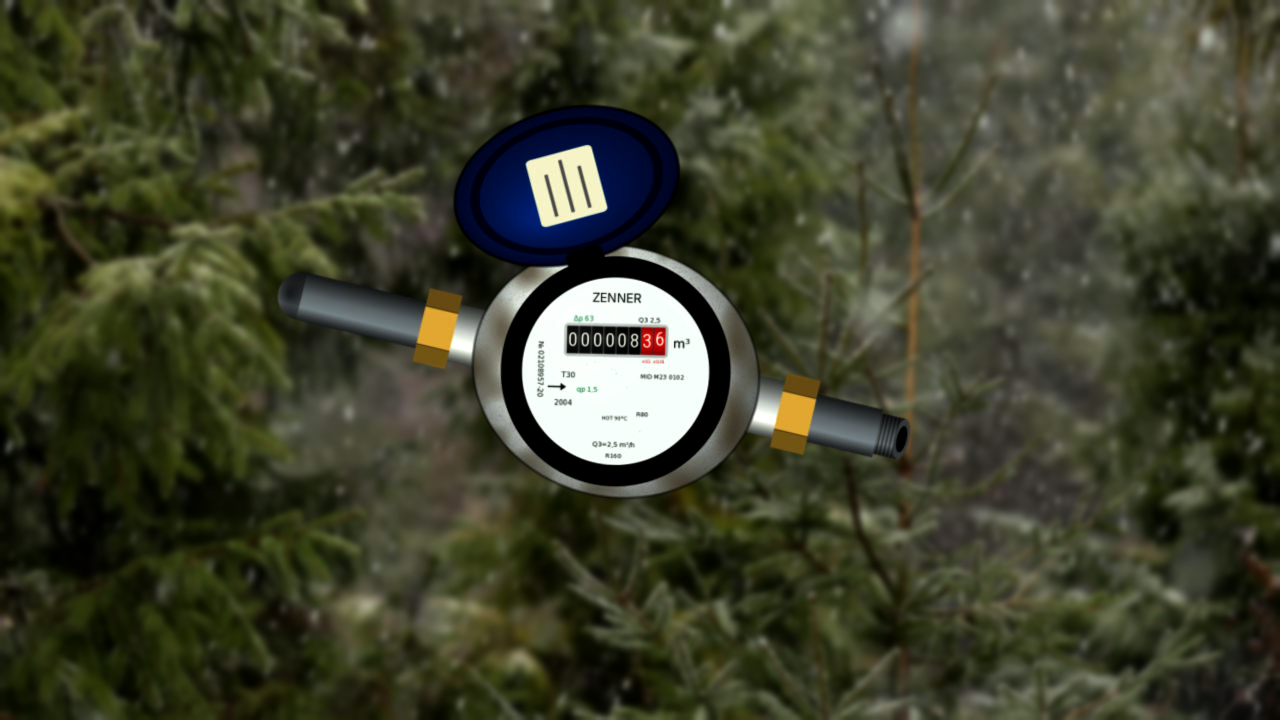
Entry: 8.36 m³
